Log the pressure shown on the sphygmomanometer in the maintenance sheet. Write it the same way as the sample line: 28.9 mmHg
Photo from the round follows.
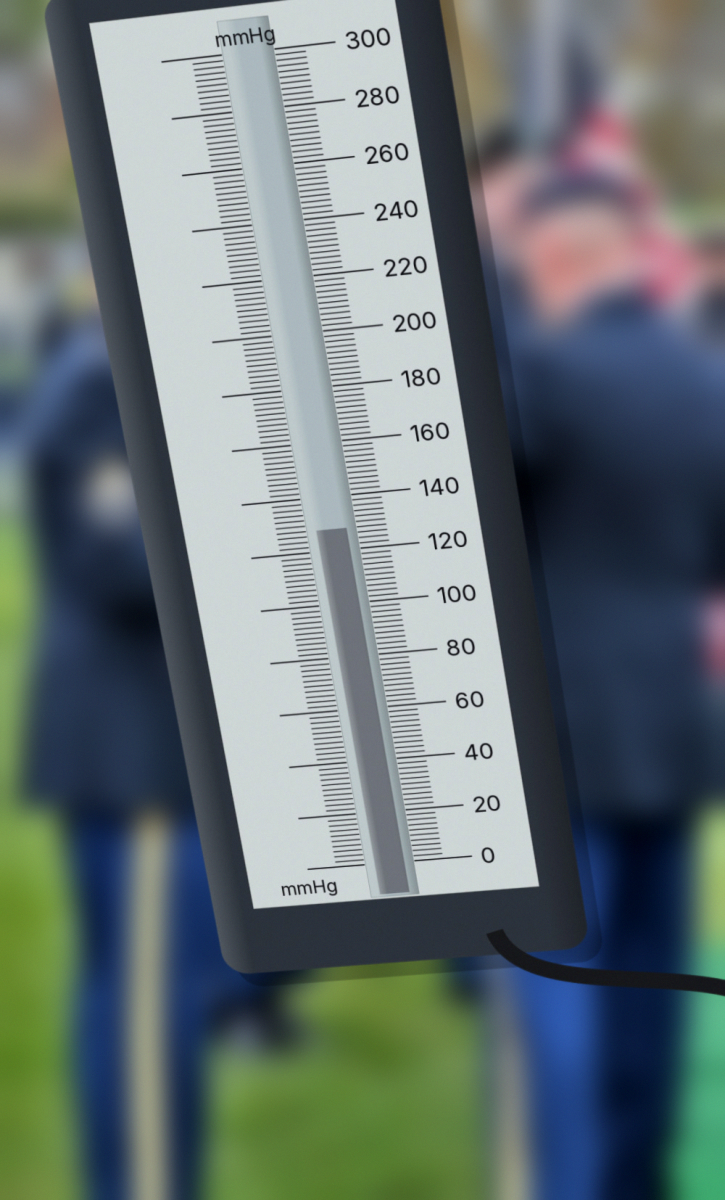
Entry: 128 mmHg
